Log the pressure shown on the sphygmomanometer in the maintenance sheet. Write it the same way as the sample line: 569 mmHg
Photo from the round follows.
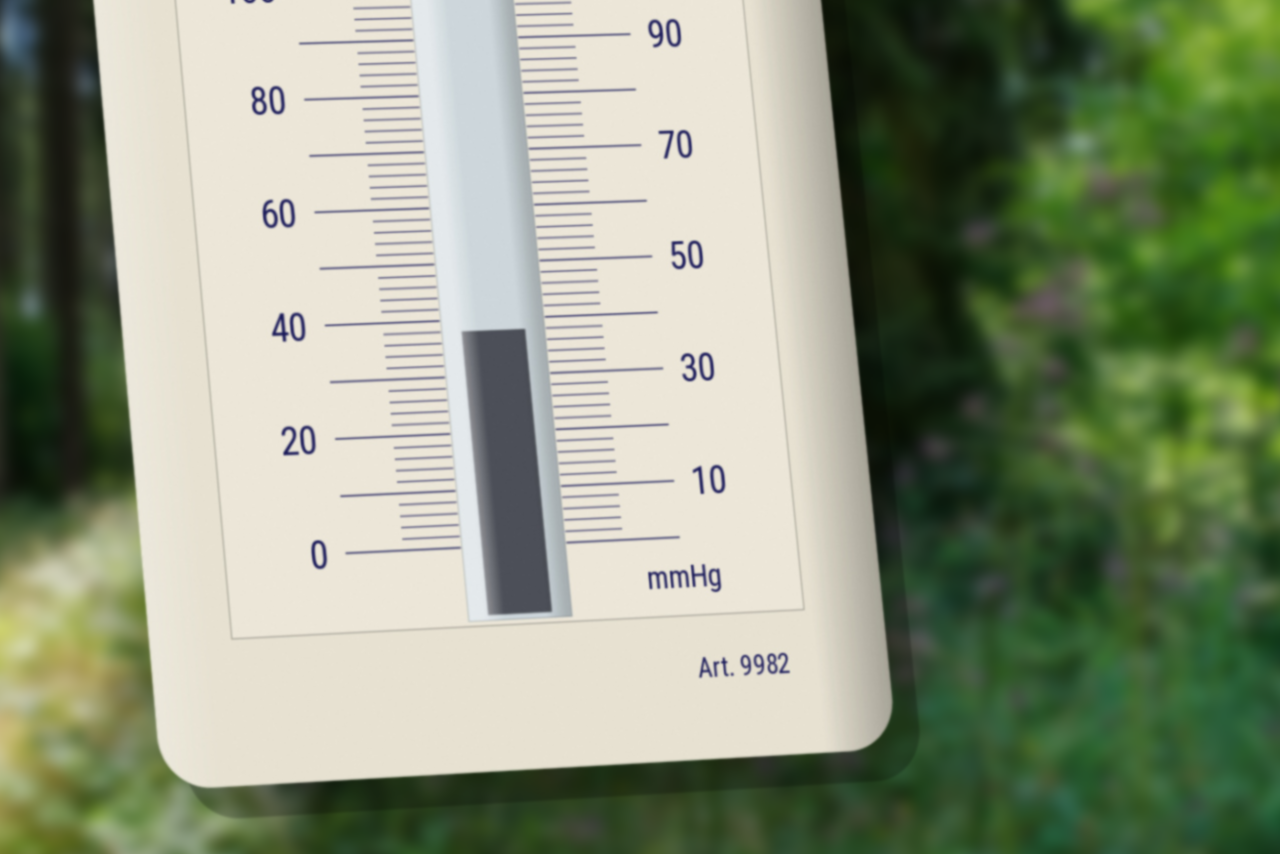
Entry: 38 mmHg
